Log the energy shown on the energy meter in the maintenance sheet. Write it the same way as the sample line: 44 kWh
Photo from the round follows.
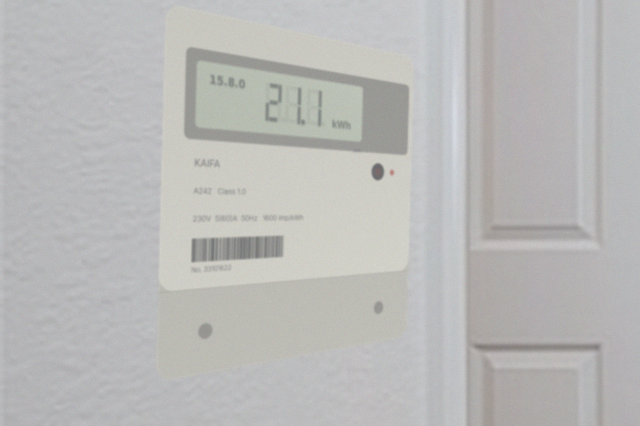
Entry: 21.1 kWh
